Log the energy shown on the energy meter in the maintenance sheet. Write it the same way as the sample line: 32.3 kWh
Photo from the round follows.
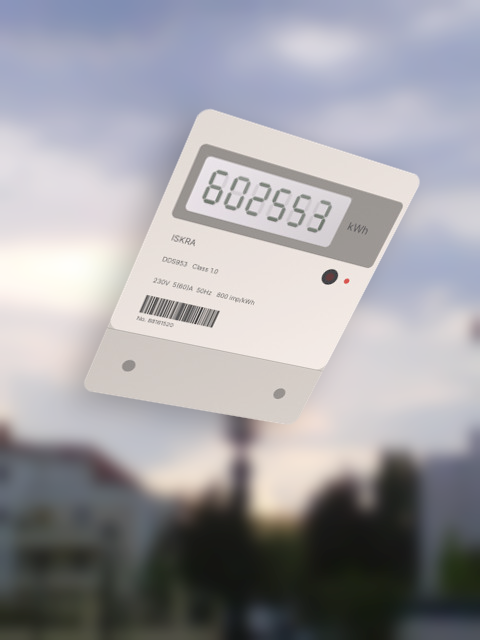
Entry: 602553 kWh
